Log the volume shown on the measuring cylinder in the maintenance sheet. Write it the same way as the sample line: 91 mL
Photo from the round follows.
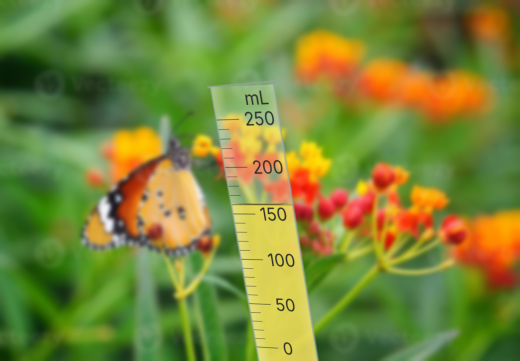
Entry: 160 mL
